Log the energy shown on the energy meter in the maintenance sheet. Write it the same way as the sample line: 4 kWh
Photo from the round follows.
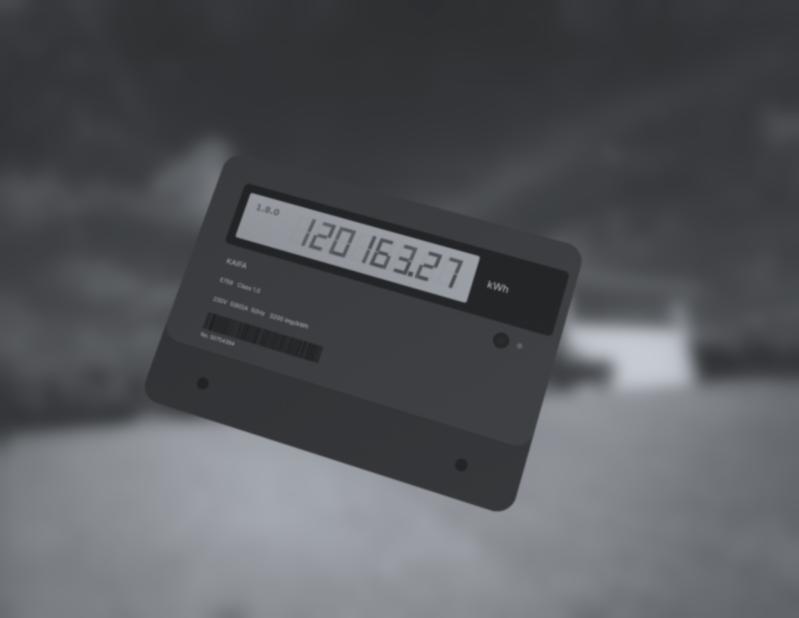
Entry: 120163.27 kWh
